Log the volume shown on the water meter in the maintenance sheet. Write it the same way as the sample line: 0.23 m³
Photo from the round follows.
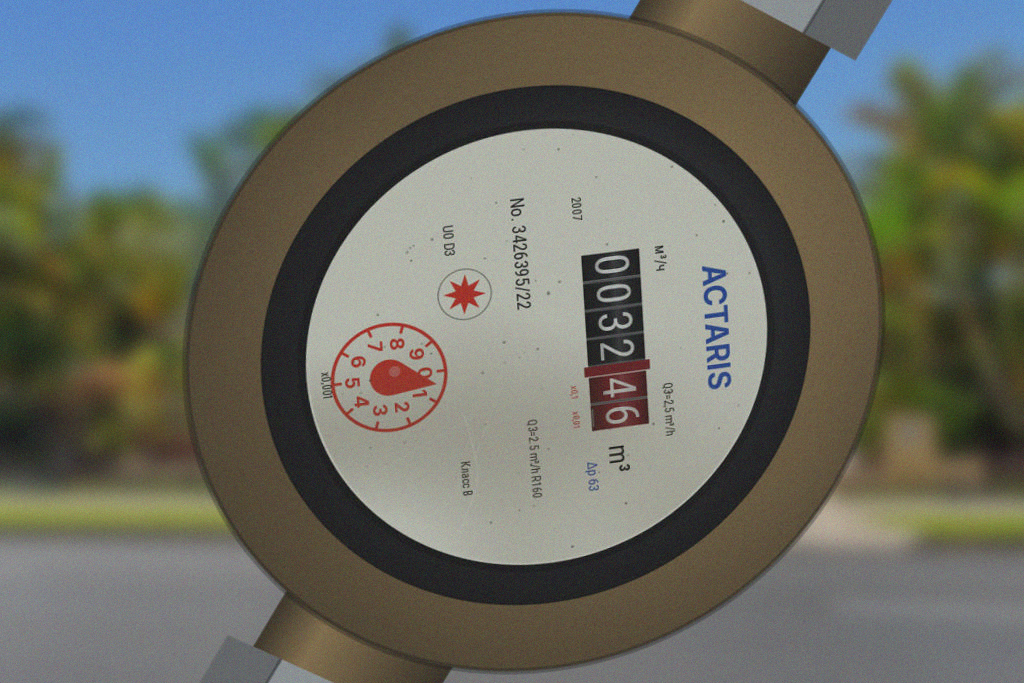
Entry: 32.460 m³
